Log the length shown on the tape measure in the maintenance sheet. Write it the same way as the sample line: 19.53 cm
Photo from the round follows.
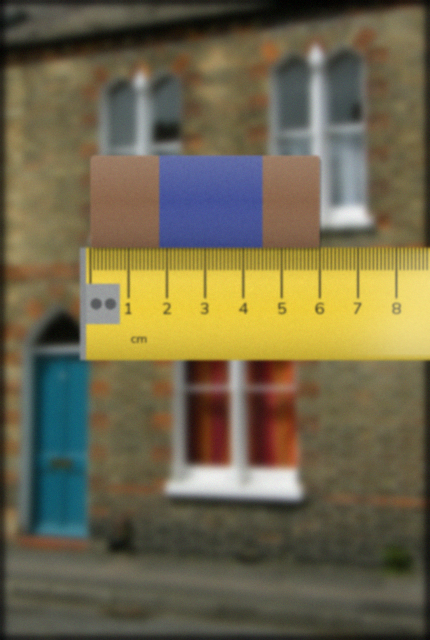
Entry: 6 cm
